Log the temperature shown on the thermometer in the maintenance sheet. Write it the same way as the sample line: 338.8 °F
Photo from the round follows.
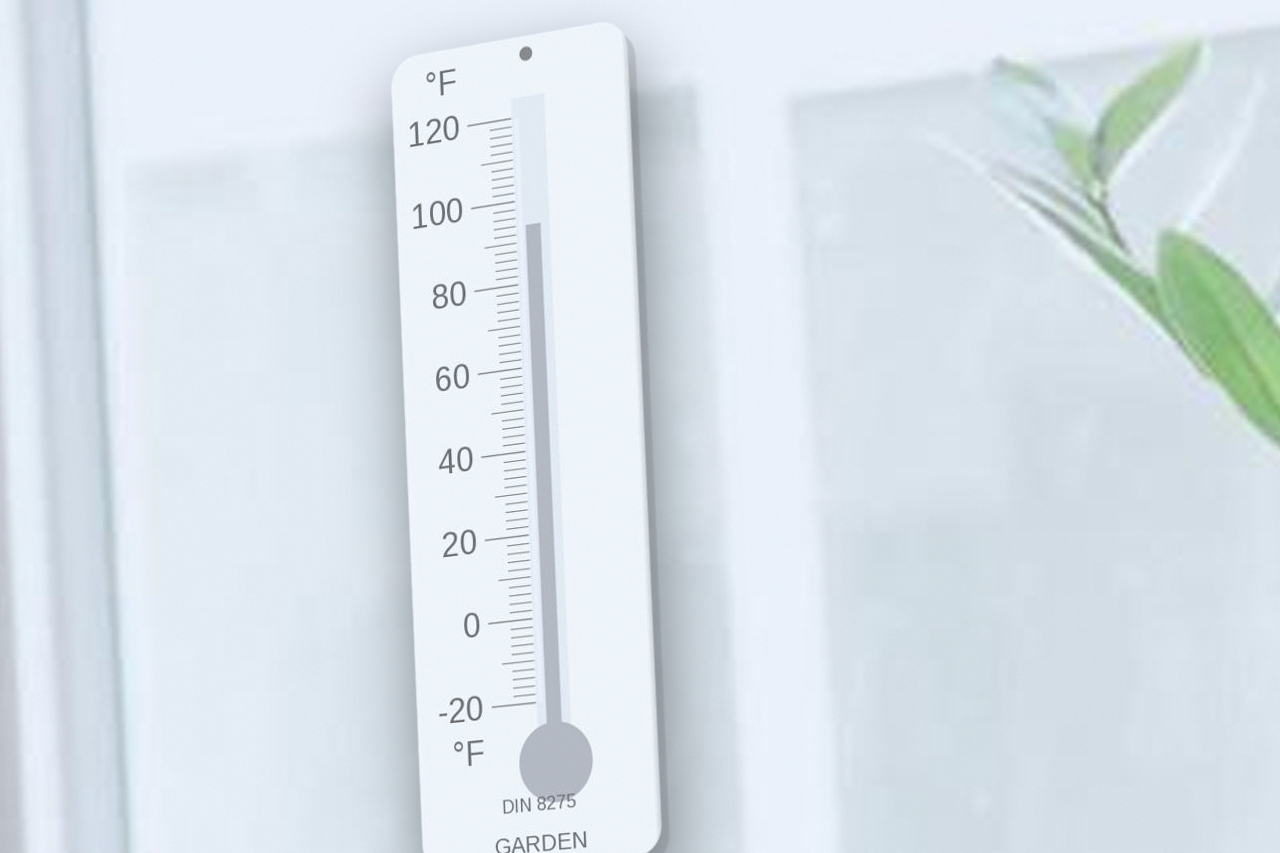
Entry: 94 °F
